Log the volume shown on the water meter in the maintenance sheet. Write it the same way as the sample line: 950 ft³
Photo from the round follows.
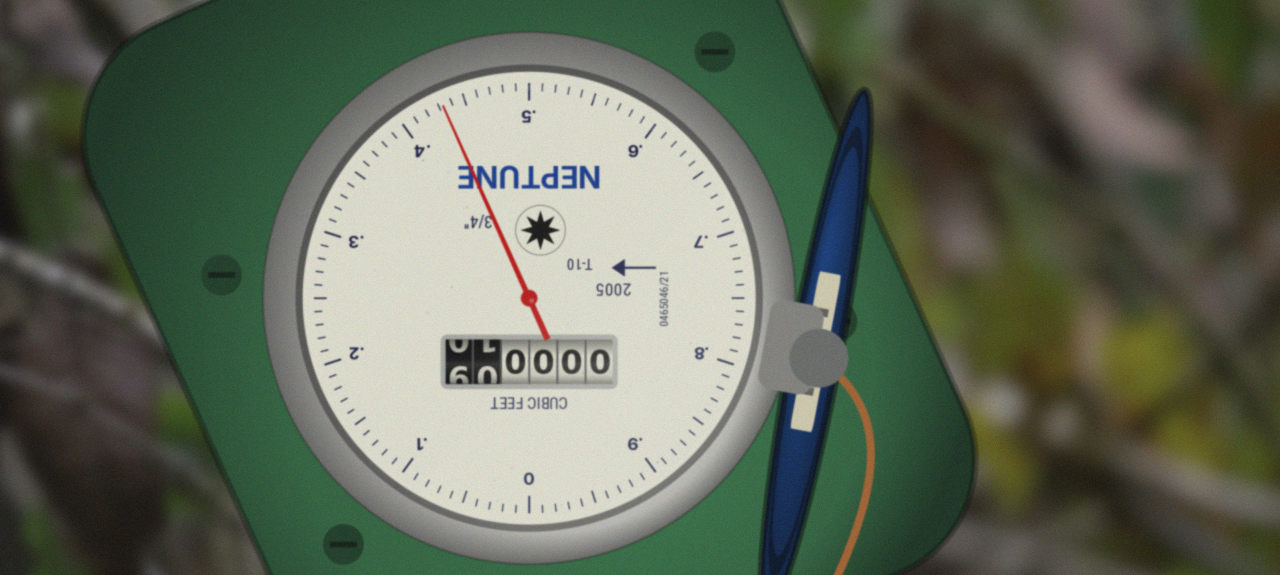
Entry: 9.43 ft³
